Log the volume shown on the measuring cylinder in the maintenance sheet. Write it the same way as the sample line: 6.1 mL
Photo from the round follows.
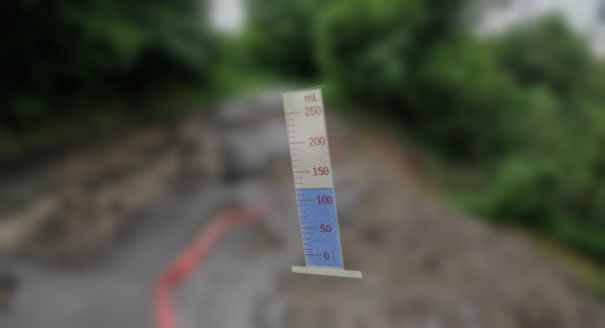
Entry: 120 mL
